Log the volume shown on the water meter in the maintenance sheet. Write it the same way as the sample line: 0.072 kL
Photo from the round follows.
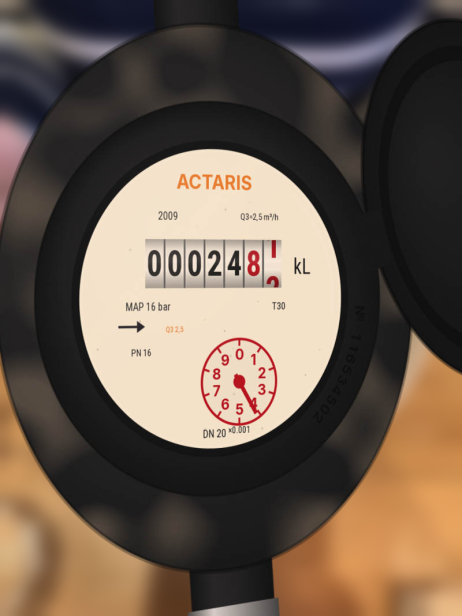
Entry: 24.814 kL
